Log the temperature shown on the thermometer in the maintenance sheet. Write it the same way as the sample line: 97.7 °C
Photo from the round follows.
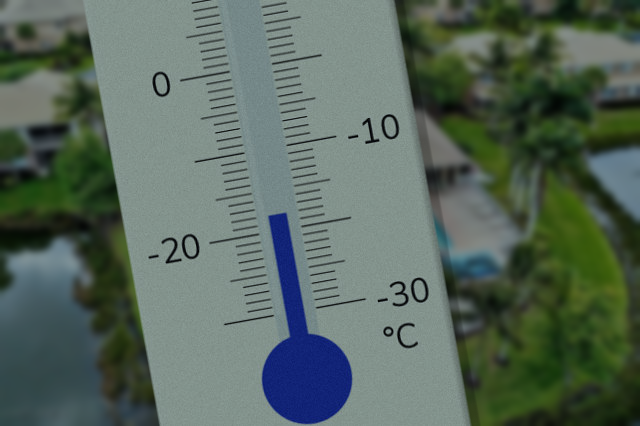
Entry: -18 °C
